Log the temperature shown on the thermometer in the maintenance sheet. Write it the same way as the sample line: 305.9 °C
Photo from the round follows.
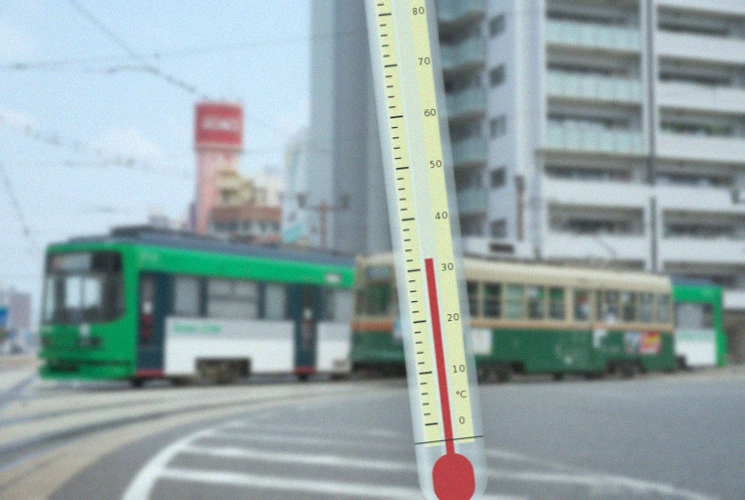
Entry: 32 °C
